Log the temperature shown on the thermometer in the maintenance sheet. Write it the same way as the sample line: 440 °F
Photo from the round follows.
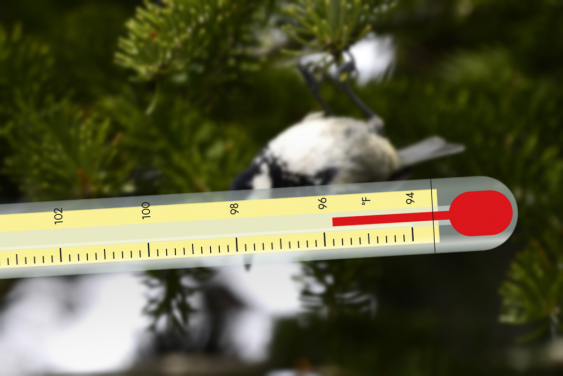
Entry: 95.8 °F
